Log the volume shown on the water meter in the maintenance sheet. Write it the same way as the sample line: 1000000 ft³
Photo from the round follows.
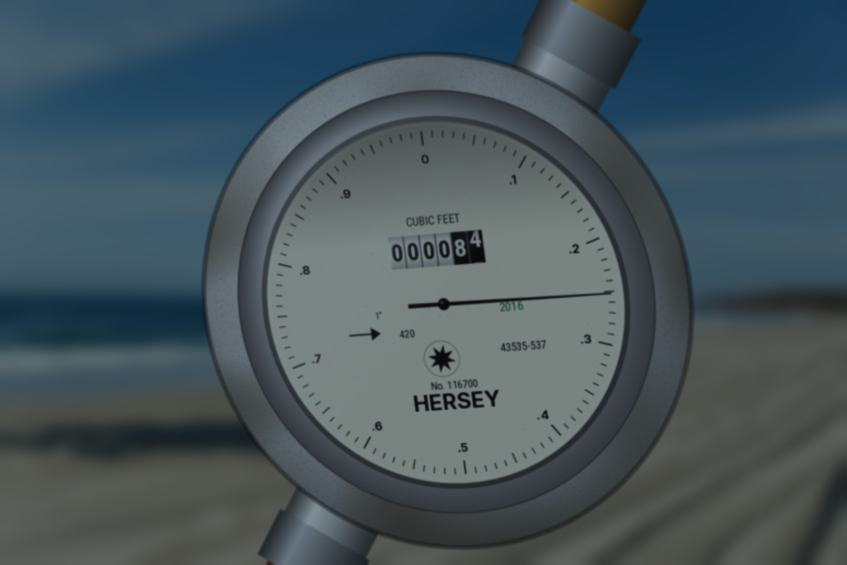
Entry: 84.25 ft³
